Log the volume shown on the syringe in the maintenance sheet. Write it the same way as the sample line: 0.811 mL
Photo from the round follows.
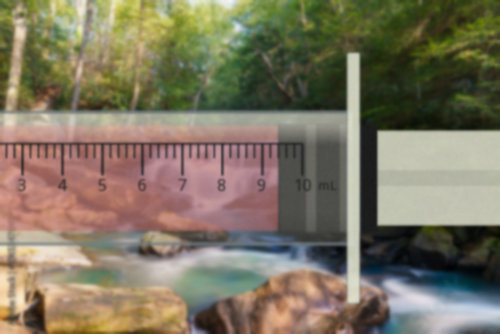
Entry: 9.4 mL
